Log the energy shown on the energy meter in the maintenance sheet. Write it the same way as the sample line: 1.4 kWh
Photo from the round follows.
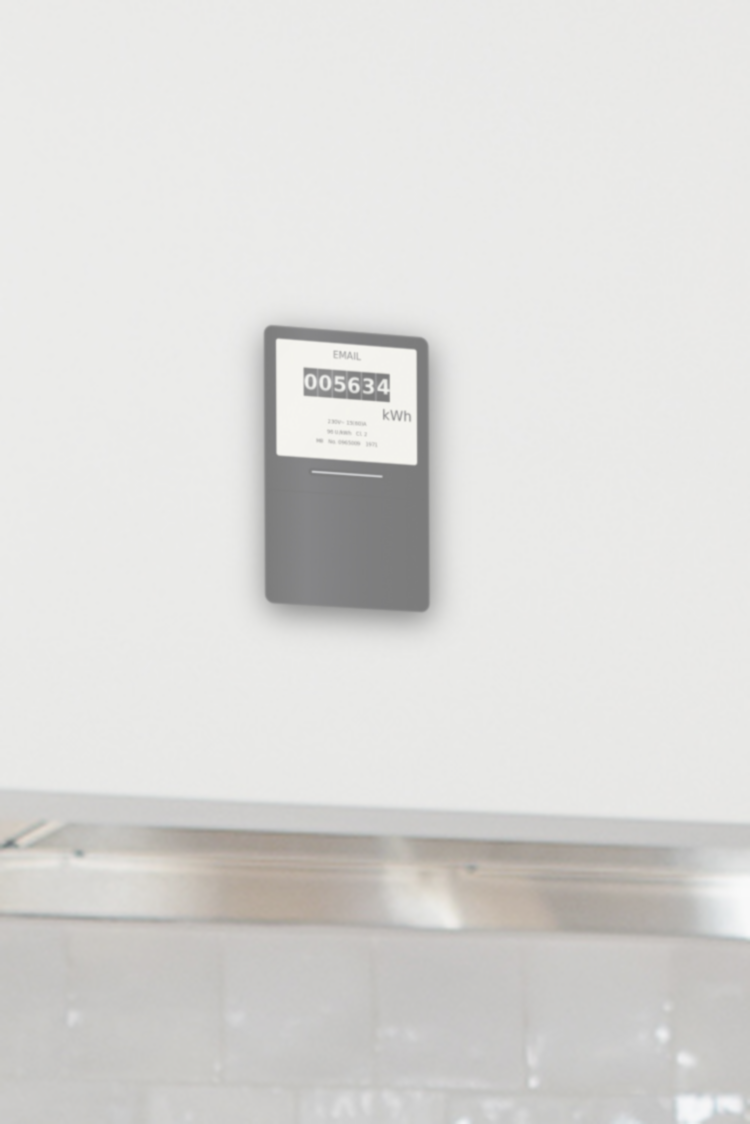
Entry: 5634 kWh
